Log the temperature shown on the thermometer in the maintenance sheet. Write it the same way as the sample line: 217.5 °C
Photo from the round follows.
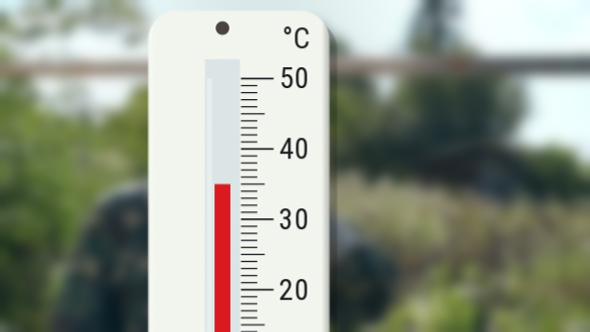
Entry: 35 °C
